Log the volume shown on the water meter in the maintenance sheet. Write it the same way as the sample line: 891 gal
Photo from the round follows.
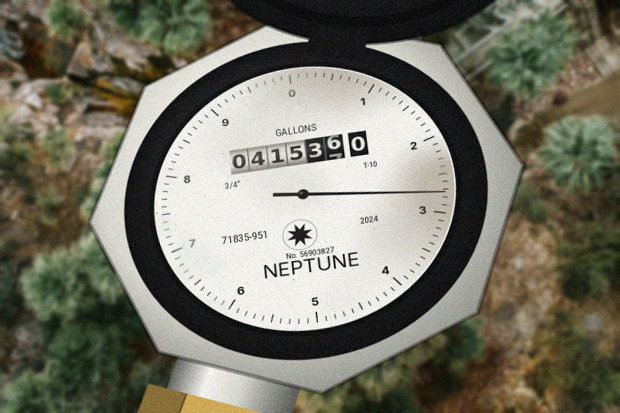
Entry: 415362.7 gal
